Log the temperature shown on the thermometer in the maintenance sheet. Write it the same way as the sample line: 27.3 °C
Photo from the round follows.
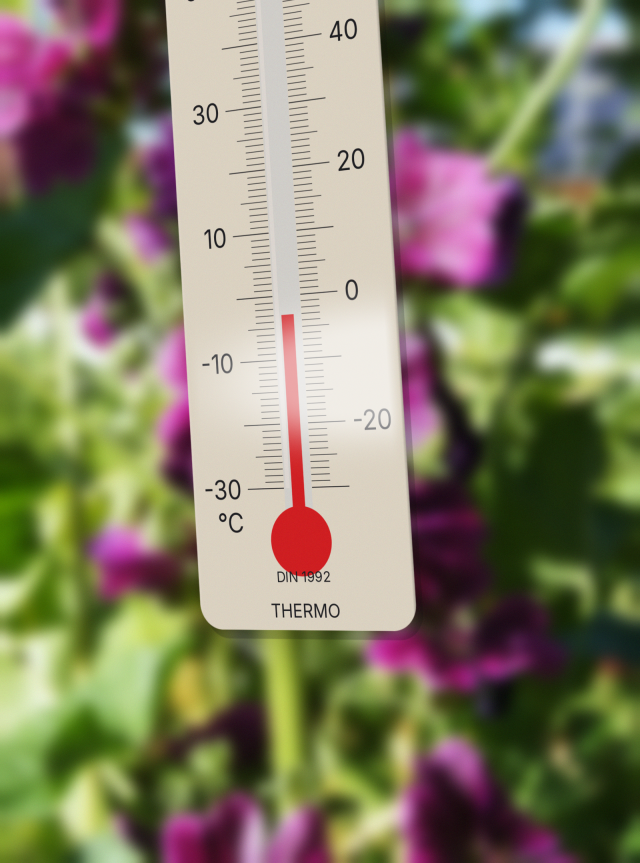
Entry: -3 °C
